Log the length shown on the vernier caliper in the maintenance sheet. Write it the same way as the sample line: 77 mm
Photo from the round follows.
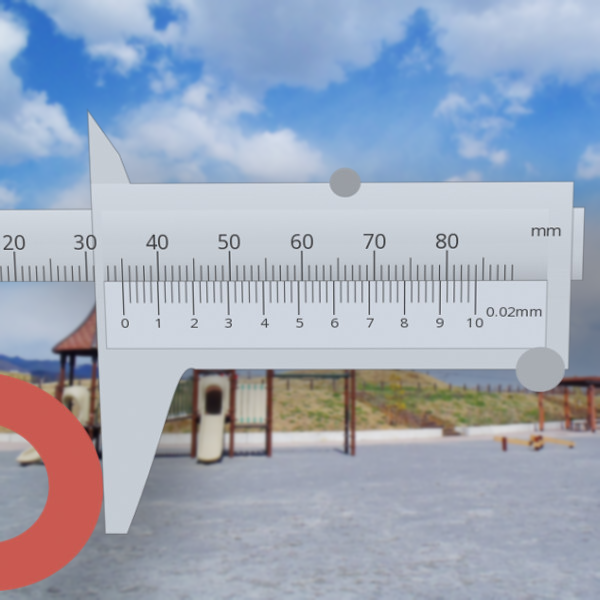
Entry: 35.0 mm
